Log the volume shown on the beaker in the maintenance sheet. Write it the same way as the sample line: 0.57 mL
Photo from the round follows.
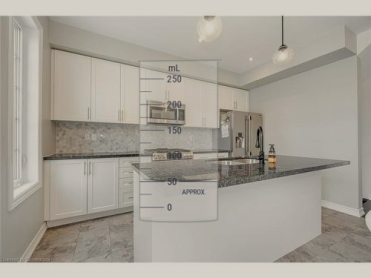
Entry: 50 mL
